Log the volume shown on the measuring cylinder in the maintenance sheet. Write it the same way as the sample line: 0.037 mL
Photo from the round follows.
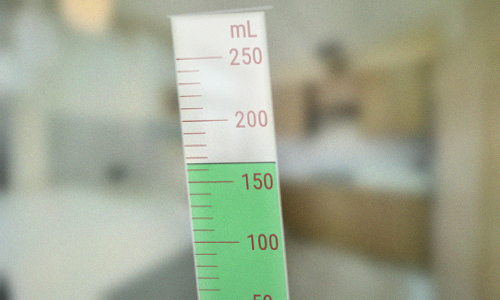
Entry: 165 mL
